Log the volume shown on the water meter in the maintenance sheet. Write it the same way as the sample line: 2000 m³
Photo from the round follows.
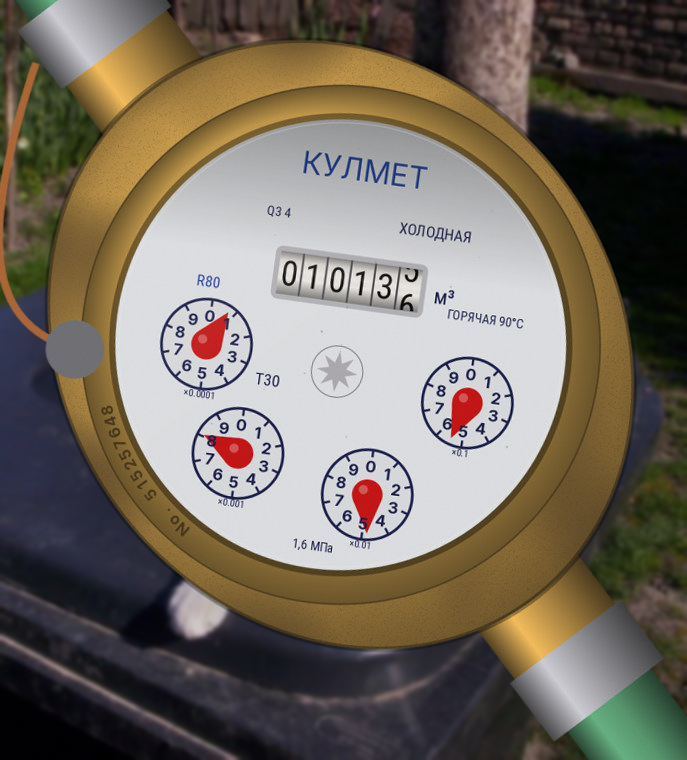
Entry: 10135.5480 m³
